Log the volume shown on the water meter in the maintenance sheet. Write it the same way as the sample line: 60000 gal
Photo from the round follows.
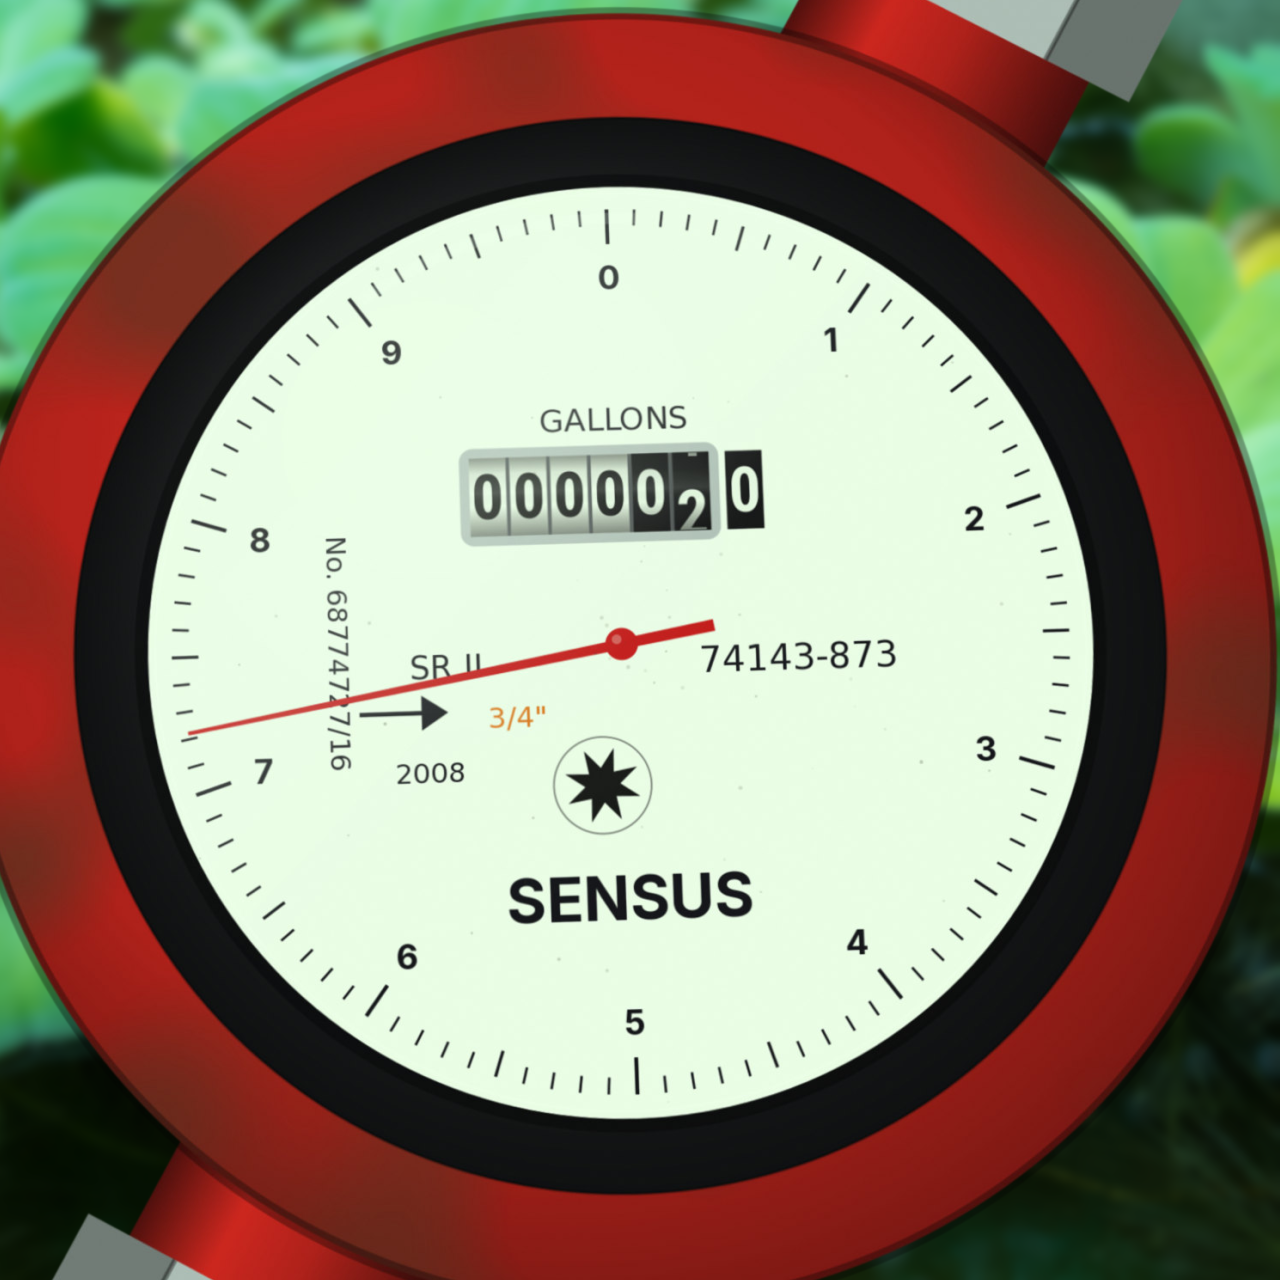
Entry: 17.2 gal
